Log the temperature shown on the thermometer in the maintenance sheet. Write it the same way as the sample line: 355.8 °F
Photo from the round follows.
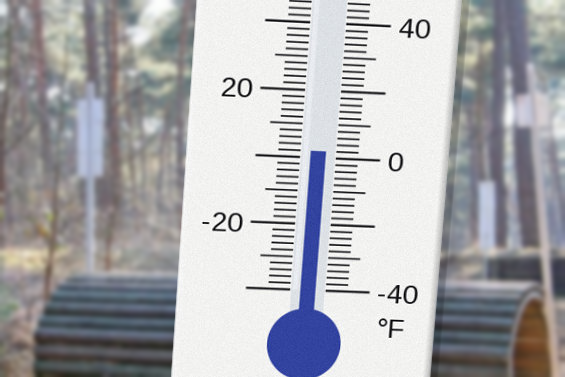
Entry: 2 °F
